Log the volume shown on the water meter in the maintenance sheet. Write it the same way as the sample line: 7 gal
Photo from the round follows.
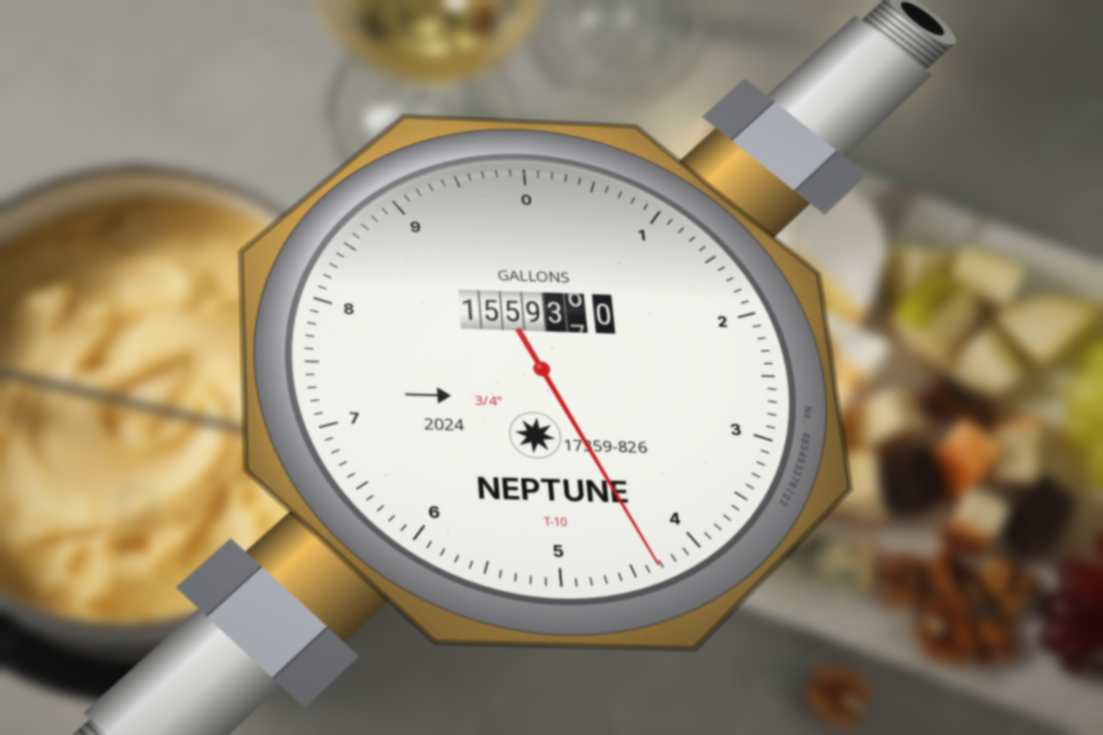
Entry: 1559364.3 gal
